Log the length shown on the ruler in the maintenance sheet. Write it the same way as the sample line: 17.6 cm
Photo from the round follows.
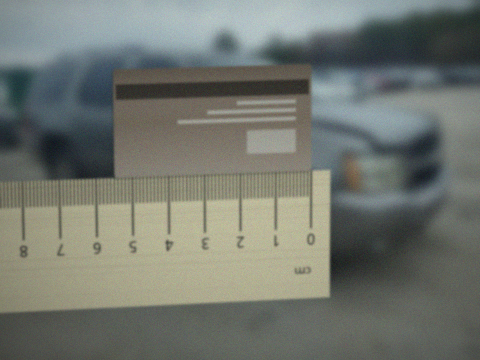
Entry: 5.5 cm
